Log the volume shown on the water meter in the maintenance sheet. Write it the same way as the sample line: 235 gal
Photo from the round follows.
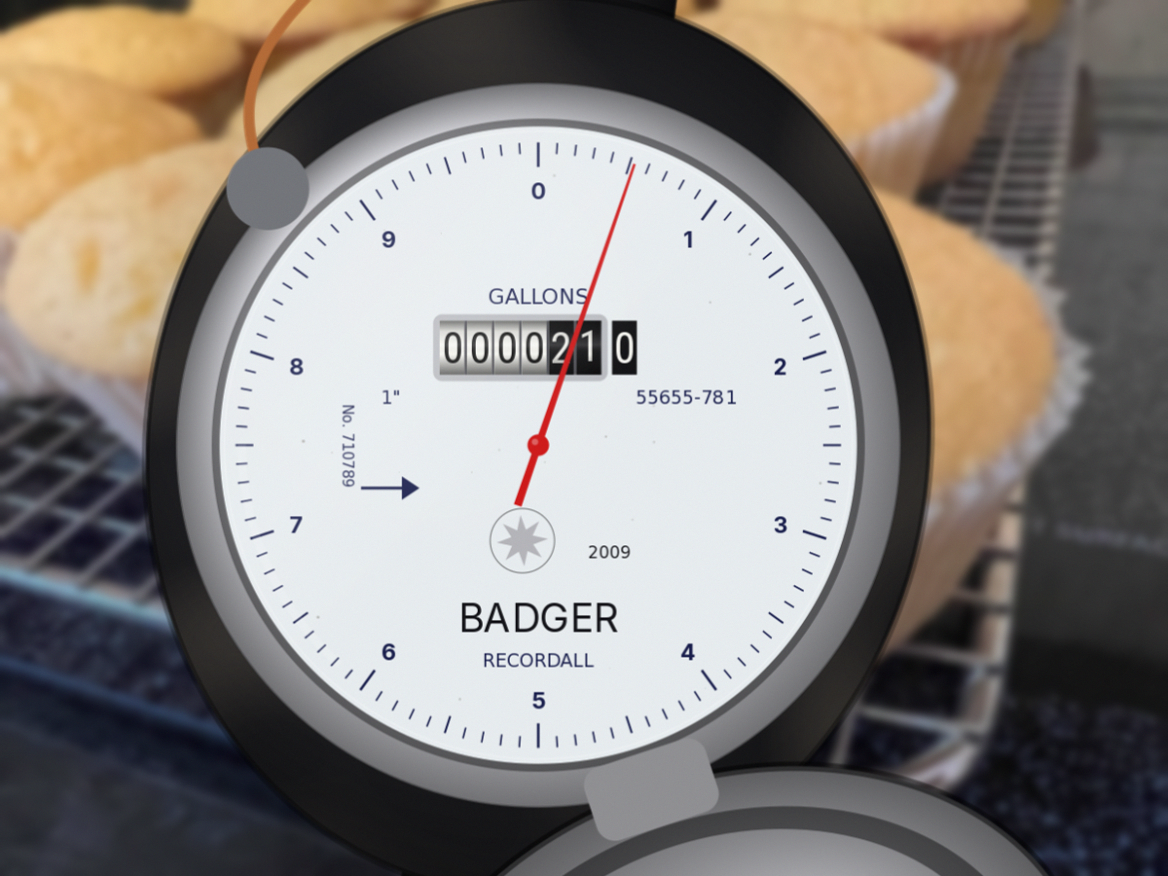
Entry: 210.5 gal
